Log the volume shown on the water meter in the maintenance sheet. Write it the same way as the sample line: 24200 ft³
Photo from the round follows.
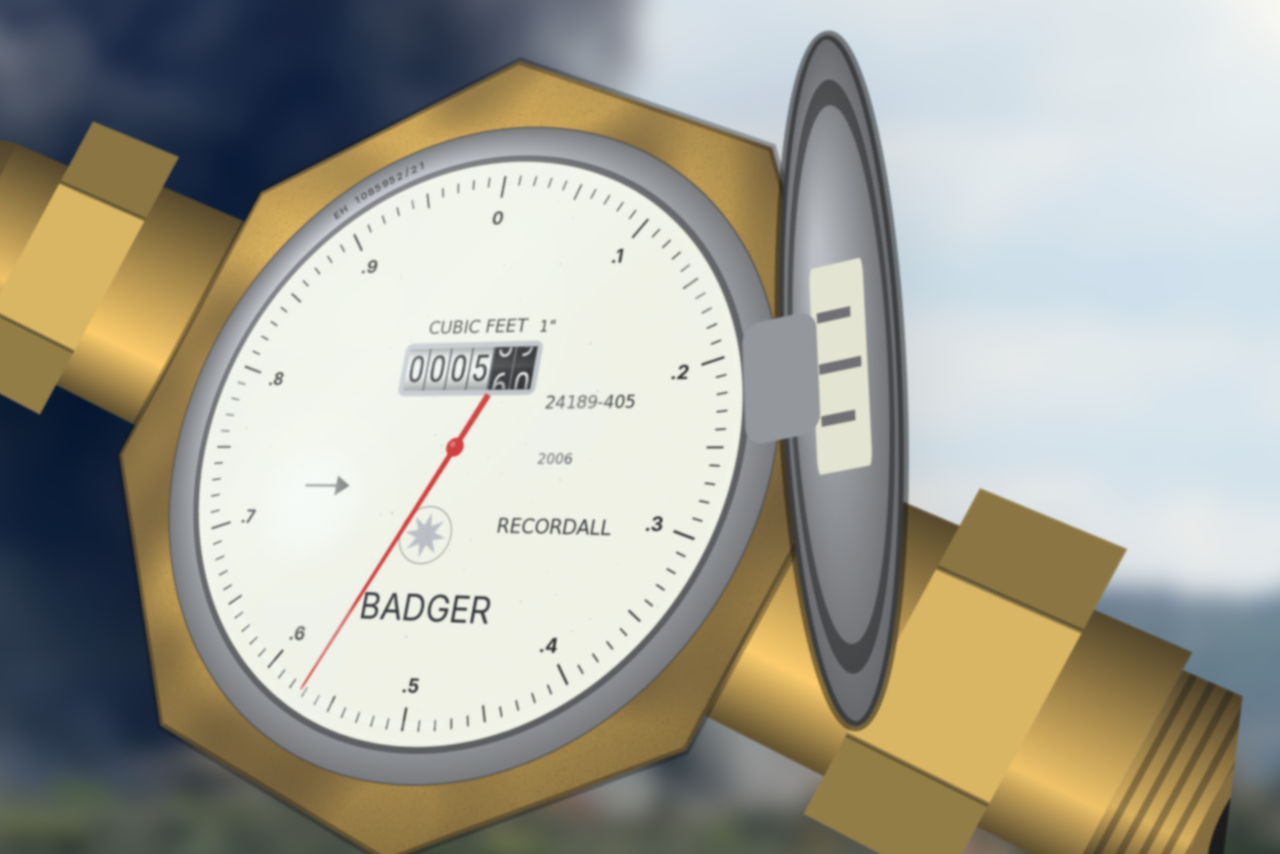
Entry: 559.57 ft³
